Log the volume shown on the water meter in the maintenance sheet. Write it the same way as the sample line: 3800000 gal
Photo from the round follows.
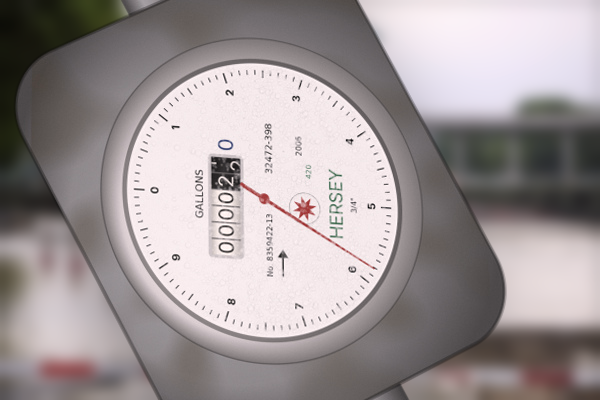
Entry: 215.8 gal
